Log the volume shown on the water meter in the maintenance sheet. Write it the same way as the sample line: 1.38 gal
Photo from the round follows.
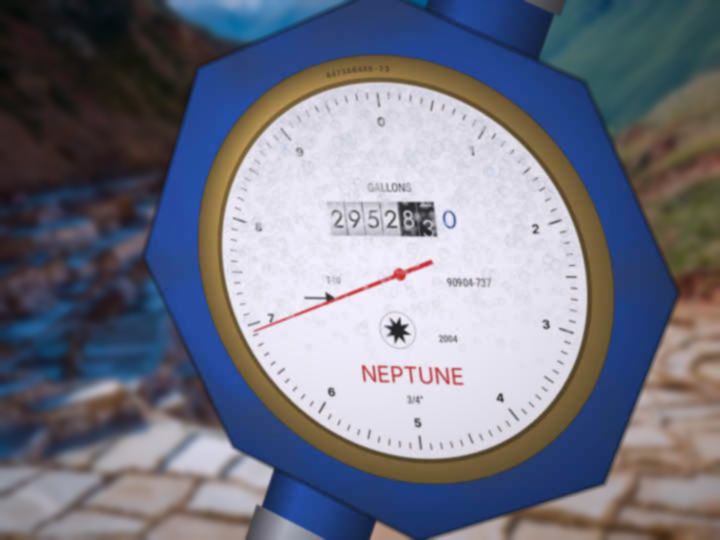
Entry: 2952826.9 gal
